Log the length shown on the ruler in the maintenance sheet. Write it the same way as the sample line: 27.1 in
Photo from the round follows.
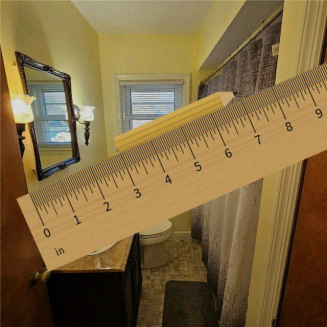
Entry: 4 in
